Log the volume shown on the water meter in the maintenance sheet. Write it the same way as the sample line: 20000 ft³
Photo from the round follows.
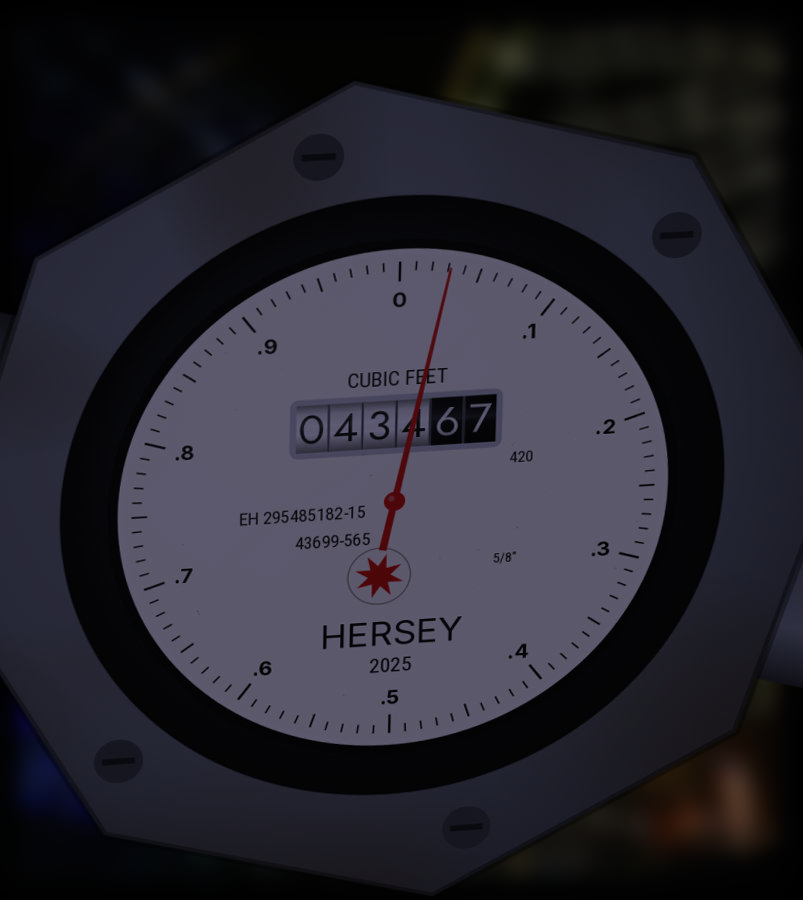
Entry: 43467.03 ft³
